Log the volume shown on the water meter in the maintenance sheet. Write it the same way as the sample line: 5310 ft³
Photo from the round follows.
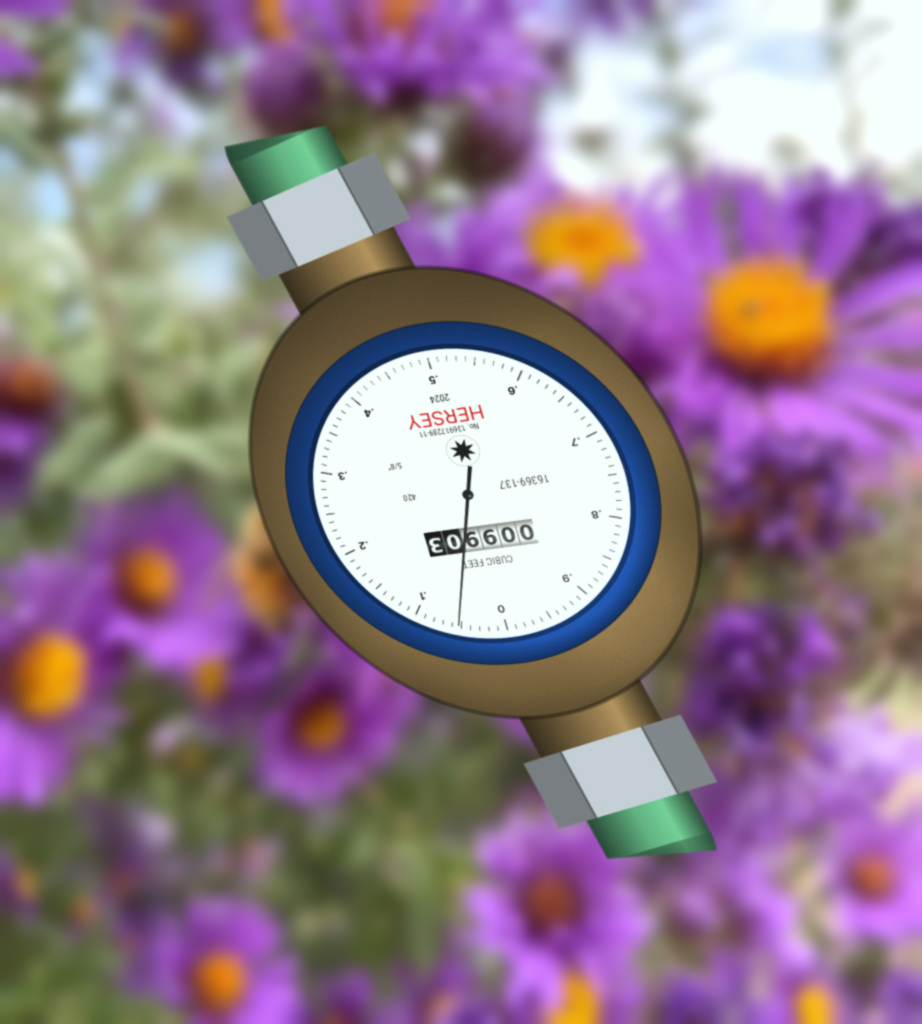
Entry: 9903.05 ft³
